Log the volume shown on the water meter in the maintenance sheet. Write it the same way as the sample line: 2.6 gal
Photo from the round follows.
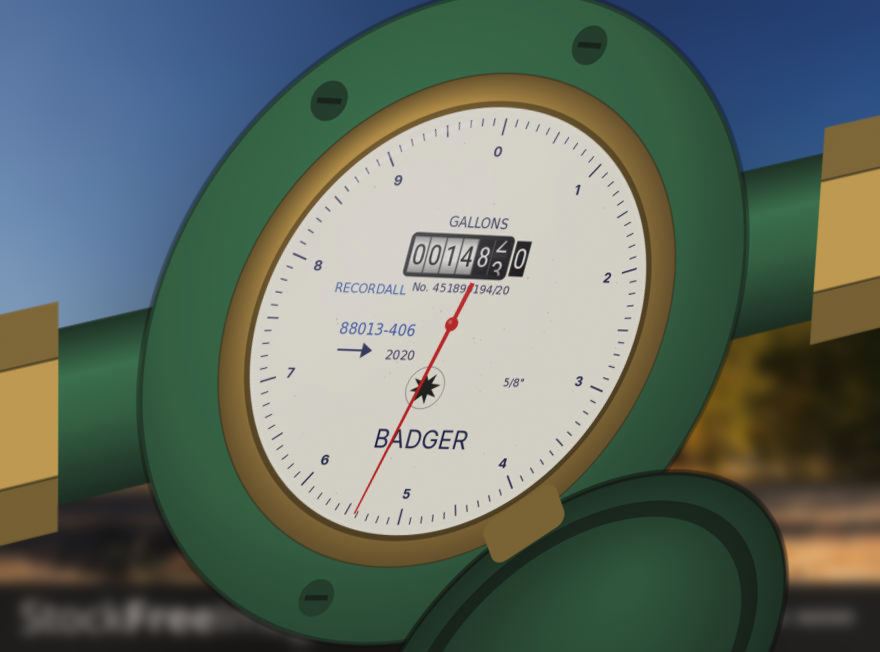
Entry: 14825.4 gal
